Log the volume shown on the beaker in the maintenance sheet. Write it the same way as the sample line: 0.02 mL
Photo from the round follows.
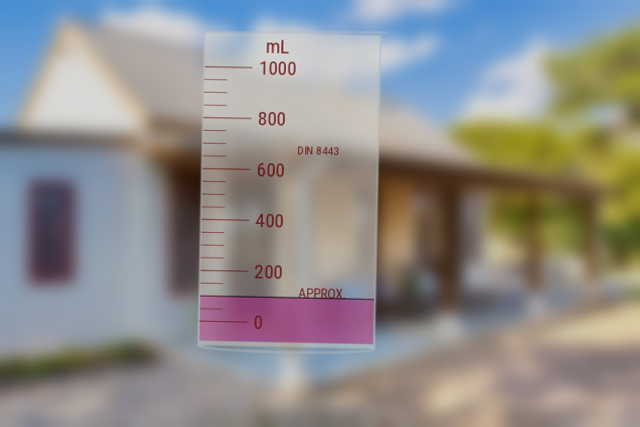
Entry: 100 mL
